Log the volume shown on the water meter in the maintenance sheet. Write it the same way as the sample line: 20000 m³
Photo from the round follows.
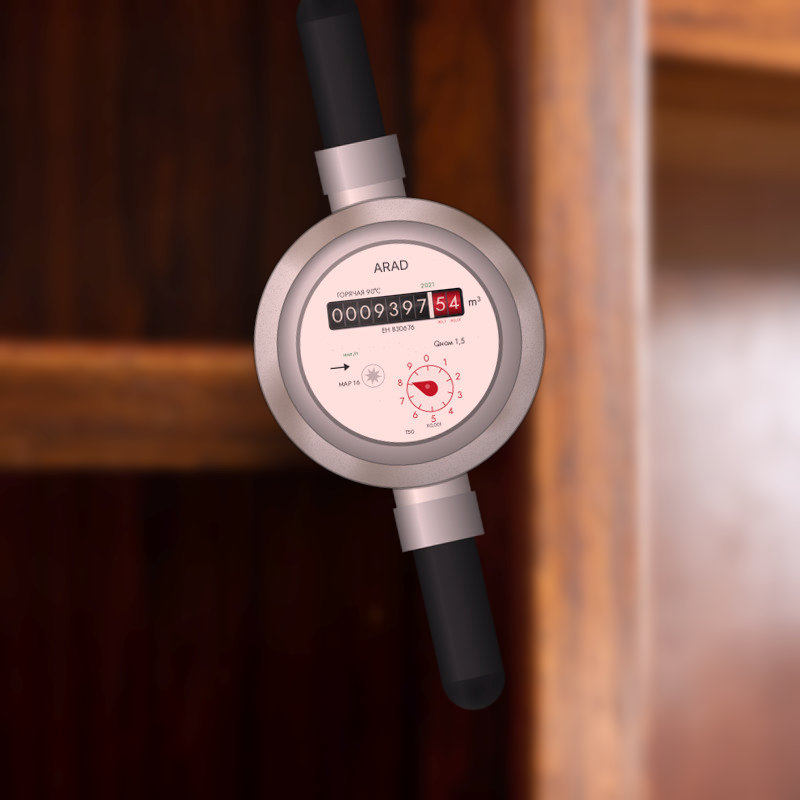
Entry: 9397.548 m³
